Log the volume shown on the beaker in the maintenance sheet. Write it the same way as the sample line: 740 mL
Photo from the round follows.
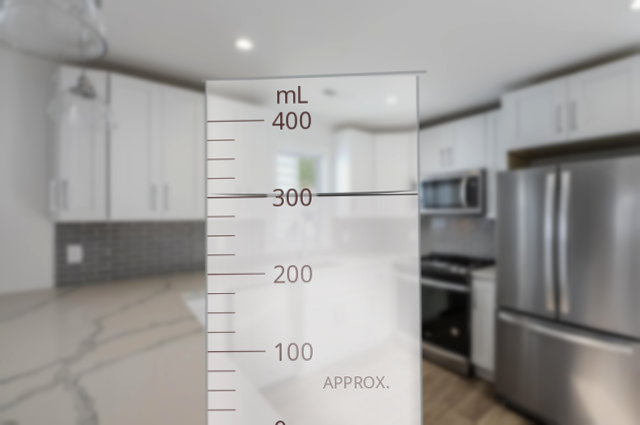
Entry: 300 mL
